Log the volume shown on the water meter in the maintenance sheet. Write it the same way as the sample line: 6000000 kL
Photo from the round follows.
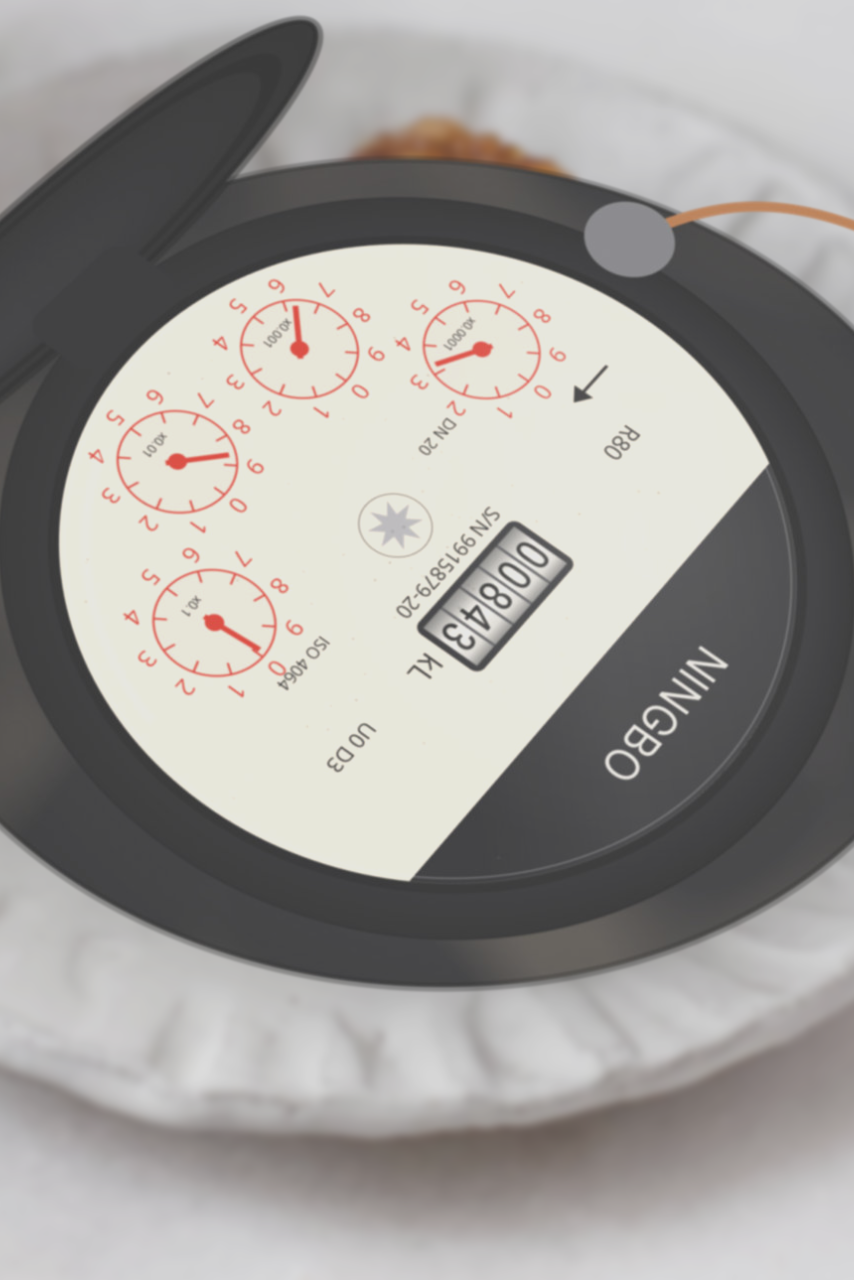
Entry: 842.9863 kL
